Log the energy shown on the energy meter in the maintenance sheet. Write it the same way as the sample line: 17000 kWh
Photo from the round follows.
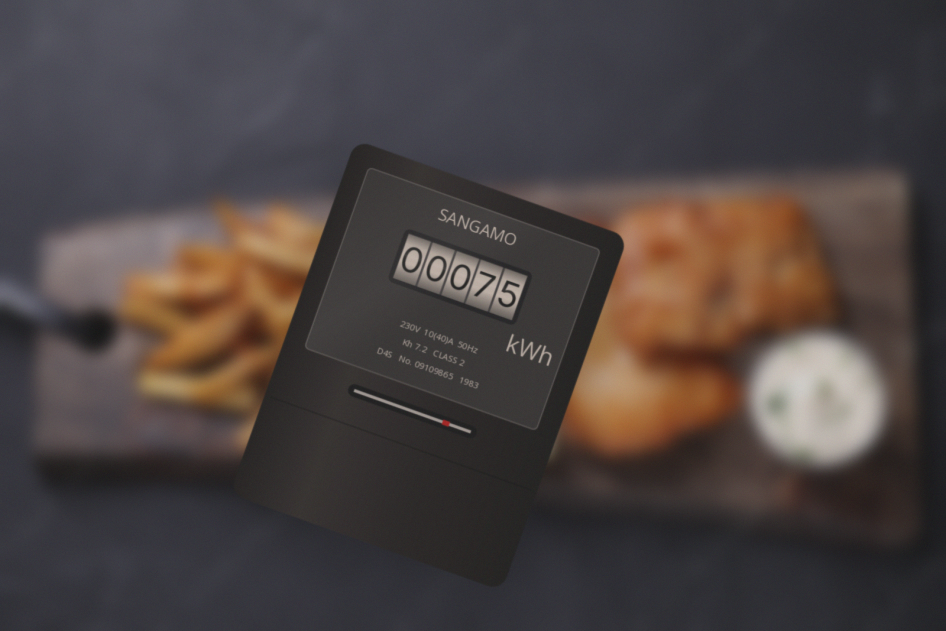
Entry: 75 kWh
